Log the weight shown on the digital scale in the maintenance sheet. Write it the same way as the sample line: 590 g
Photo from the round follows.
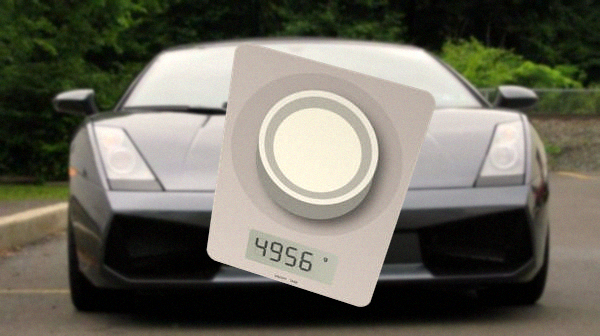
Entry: 4956 g
